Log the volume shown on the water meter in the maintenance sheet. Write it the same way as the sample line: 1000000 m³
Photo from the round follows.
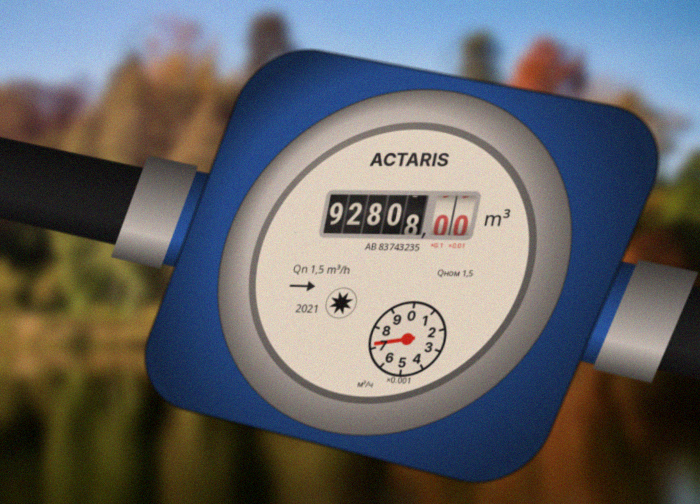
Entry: 92807.997 m³
